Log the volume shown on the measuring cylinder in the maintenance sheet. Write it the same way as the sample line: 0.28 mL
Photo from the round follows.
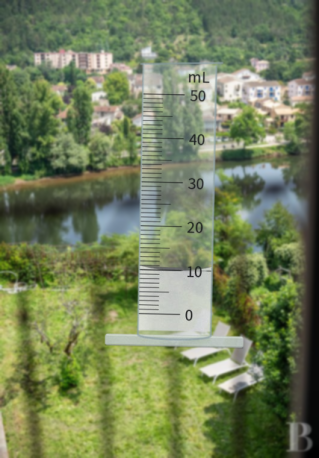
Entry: 10 mL
